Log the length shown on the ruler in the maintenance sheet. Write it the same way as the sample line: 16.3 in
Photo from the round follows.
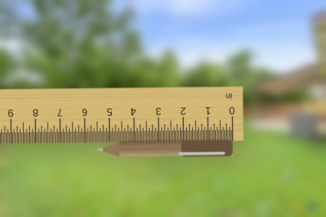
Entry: 5.5 in
